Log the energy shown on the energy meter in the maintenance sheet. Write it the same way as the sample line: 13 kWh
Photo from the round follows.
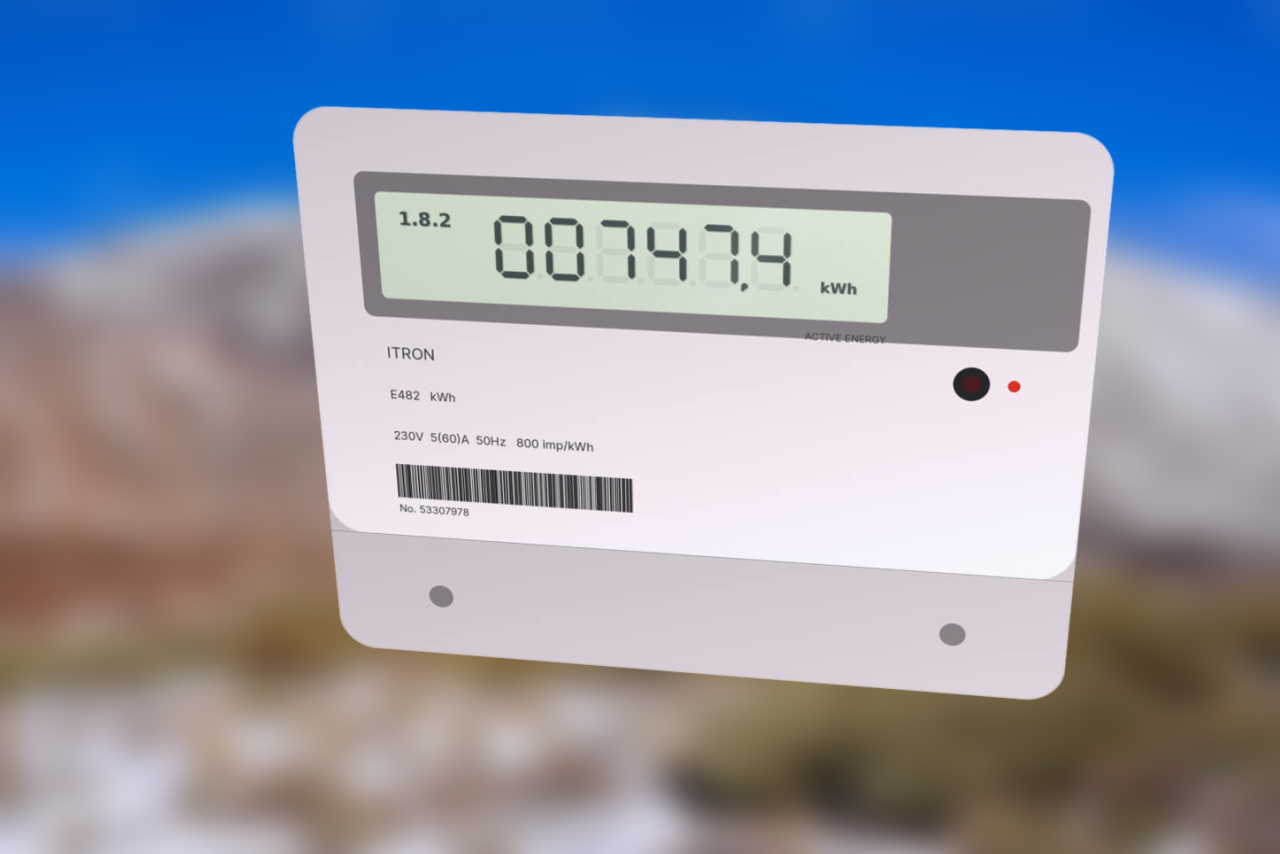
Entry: 747.4 kWh
